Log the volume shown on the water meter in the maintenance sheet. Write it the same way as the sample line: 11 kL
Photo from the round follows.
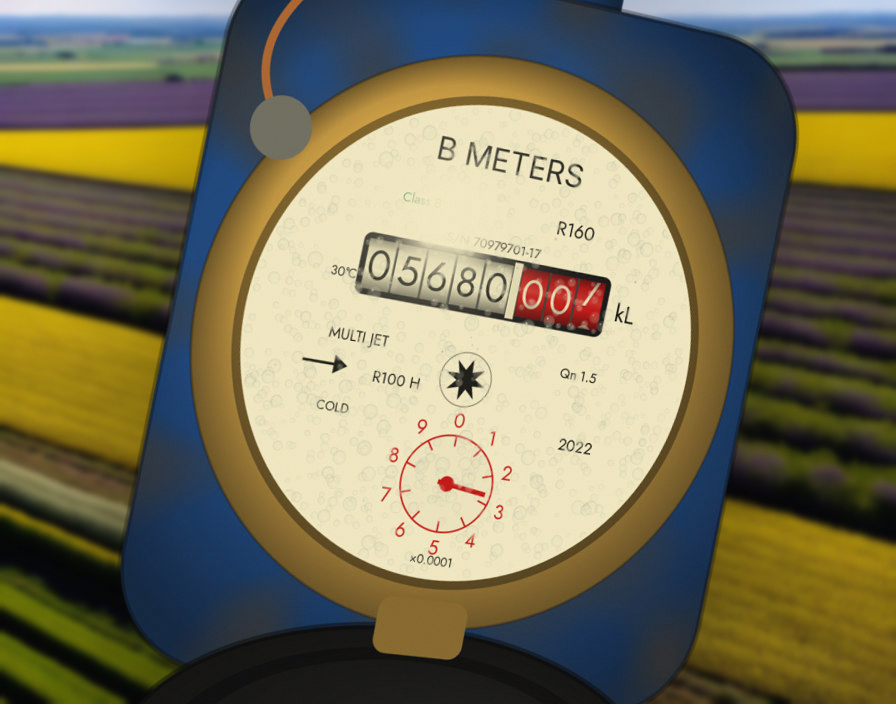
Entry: 5680.0072 kL
